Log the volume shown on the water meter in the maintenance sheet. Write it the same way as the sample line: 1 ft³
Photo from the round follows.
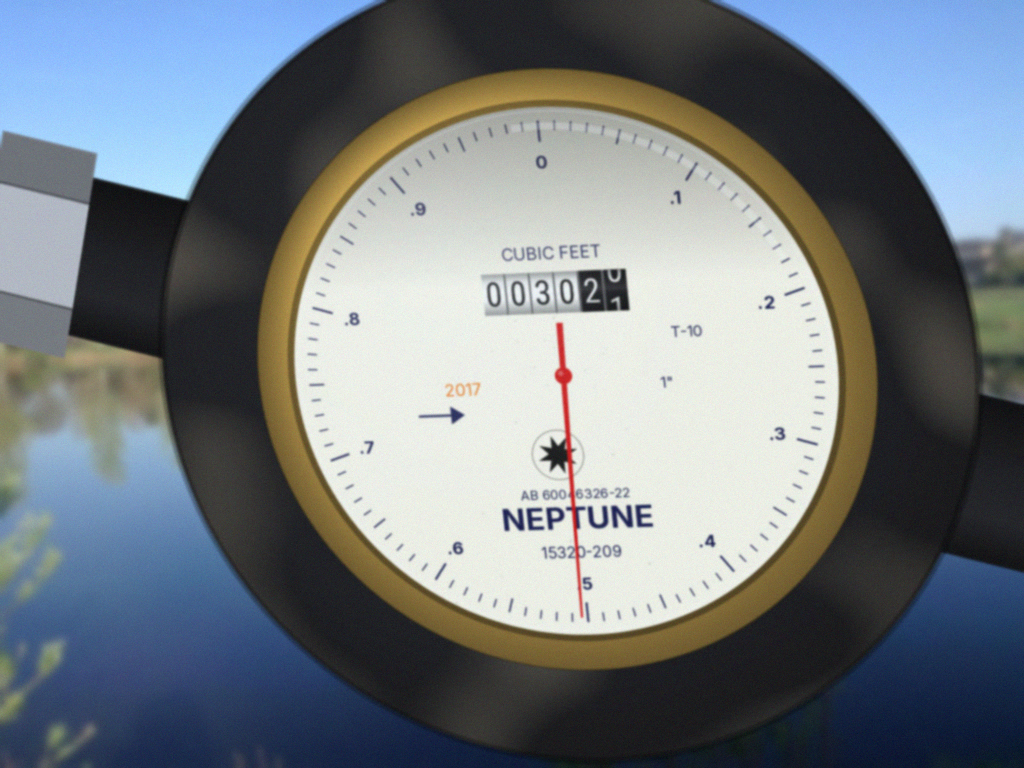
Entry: 3020.50 ft³
